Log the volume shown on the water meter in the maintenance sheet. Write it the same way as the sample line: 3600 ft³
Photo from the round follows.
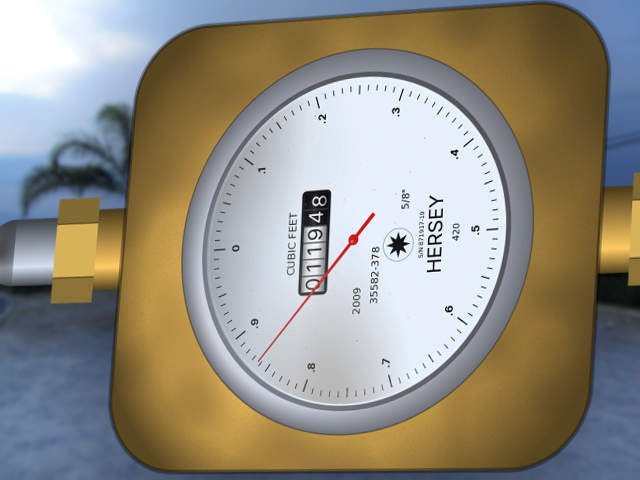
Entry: 11947.86 ft³
